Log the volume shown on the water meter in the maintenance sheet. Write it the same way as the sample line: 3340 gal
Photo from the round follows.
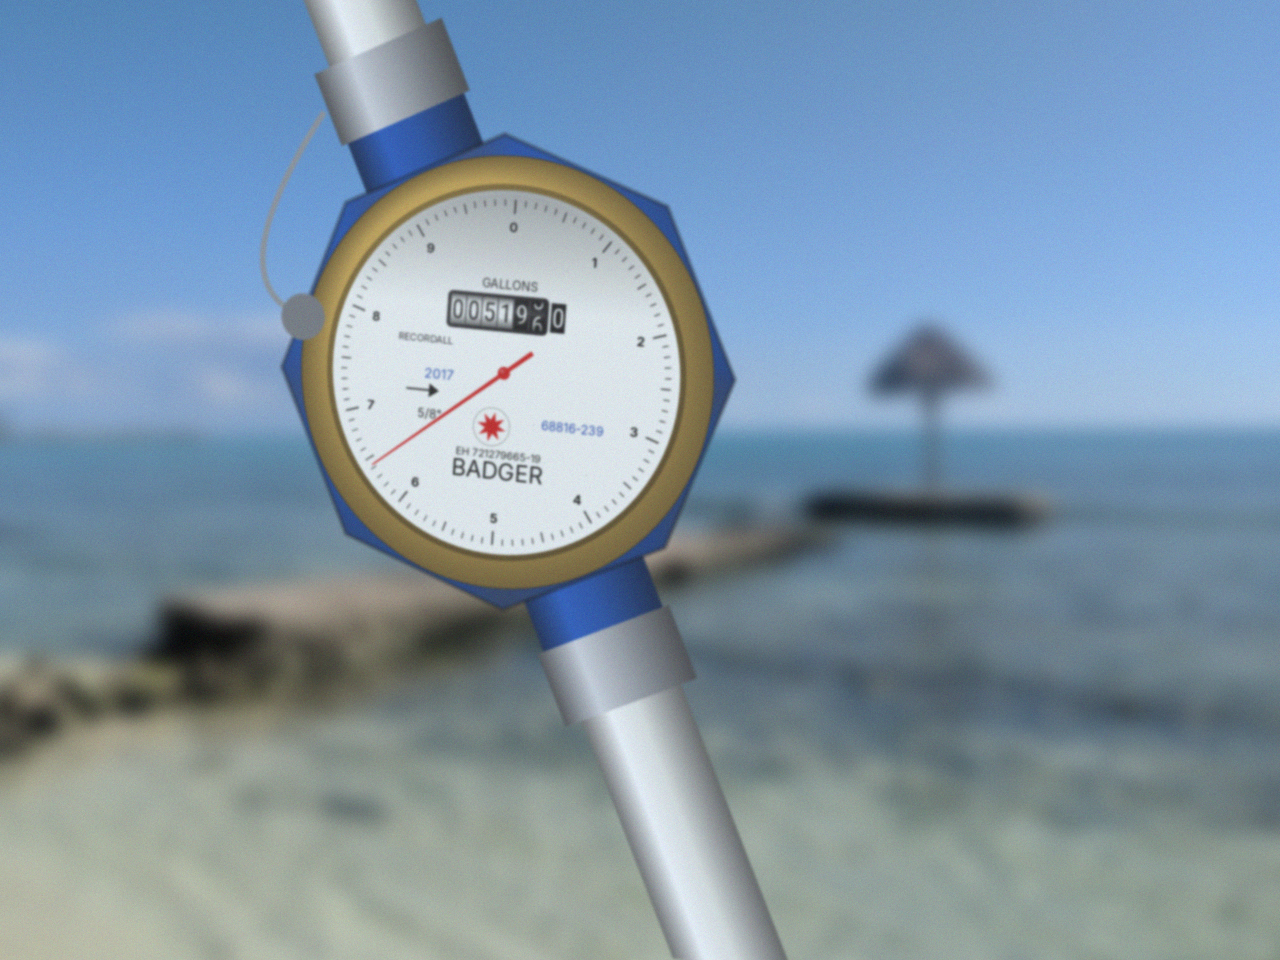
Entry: 51956.4 gal
